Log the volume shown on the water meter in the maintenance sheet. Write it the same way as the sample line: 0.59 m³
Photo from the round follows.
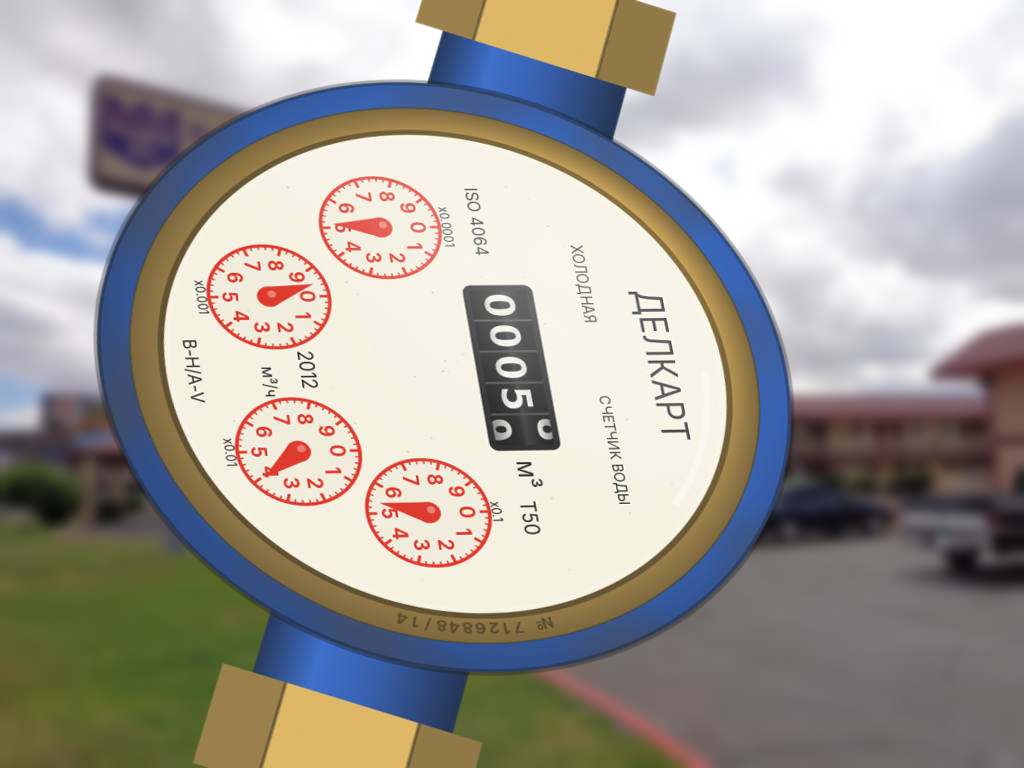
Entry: 58.5395 m³
